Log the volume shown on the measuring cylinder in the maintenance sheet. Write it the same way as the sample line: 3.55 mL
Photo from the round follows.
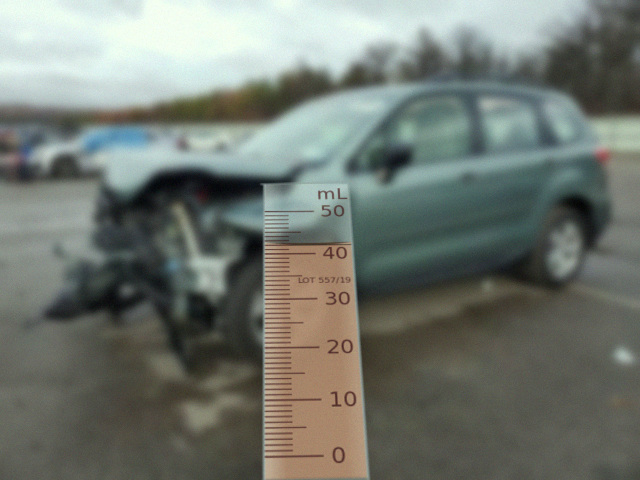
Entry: 42 mL
